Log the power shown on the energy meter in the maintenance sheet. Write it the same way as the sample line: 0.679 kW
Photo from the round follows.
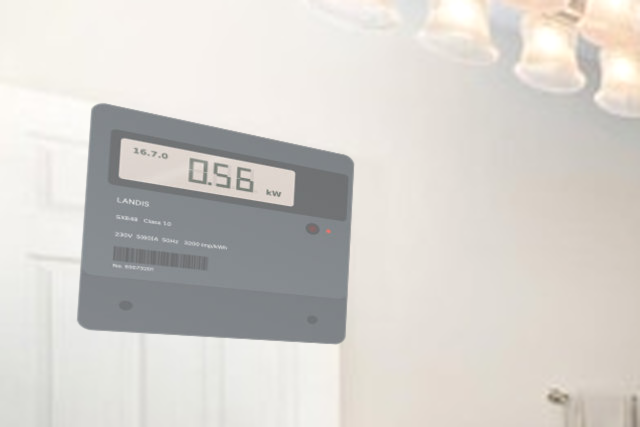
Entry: 0.56 kW
